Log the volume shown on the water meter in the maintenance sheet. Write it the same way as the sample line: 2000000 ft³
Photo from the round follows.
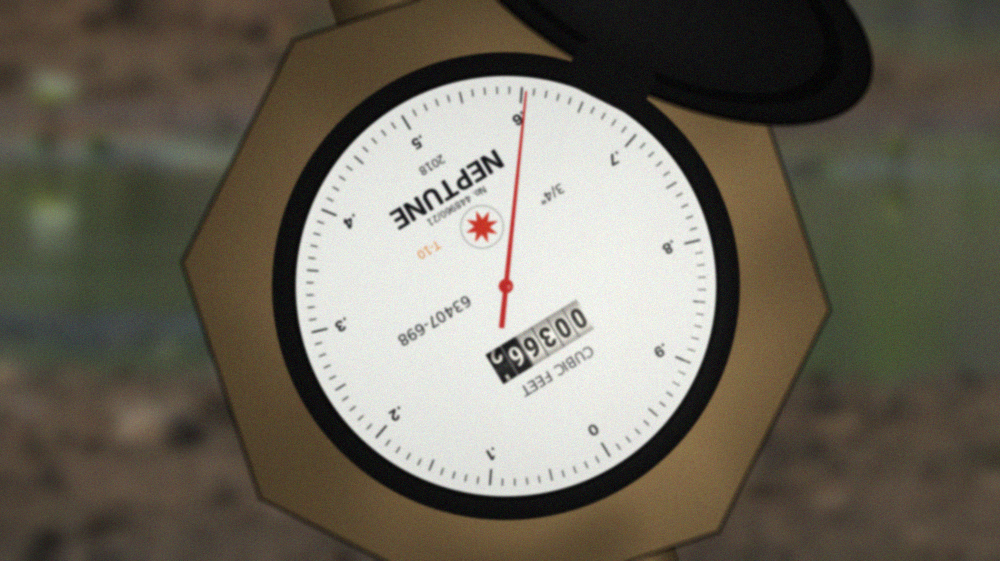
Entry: 3661.60 ft³
